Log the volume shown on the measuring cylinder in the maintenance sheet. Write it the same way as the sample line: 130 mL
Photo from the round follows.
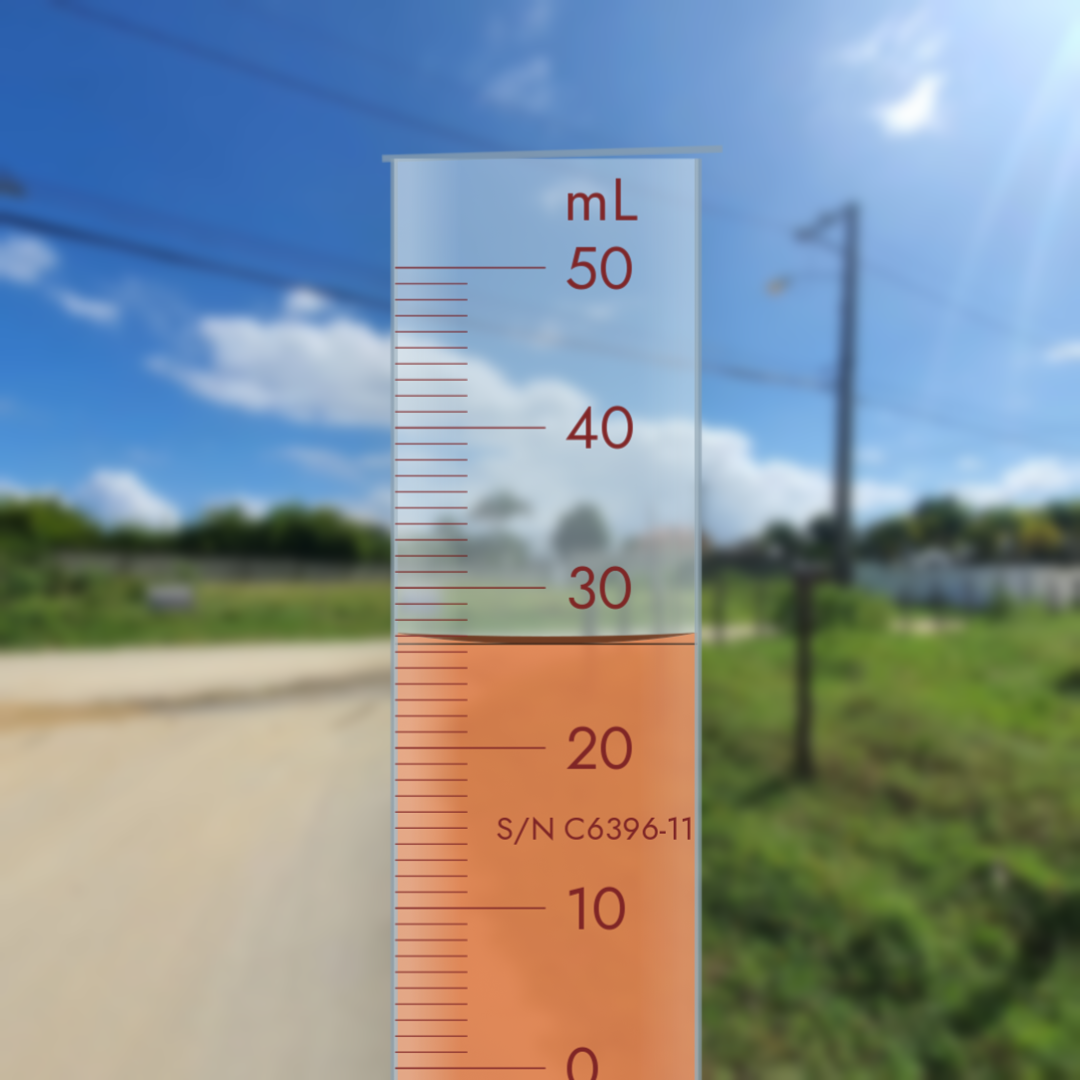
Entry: 26.5 mL
